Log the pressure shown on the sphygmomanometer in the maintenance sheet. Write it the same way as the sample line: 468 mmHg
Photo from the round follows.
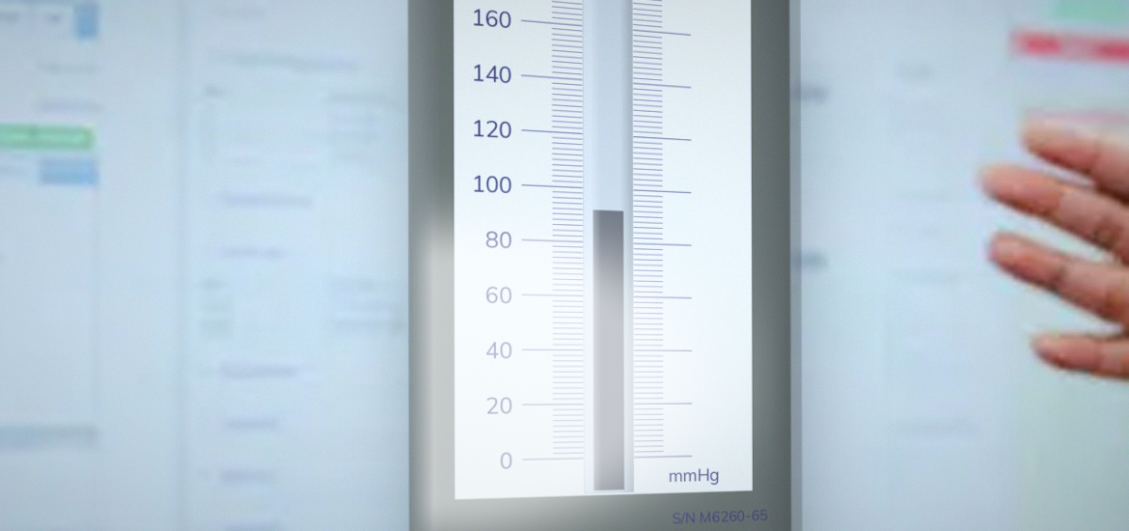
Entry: 92 mmHg
